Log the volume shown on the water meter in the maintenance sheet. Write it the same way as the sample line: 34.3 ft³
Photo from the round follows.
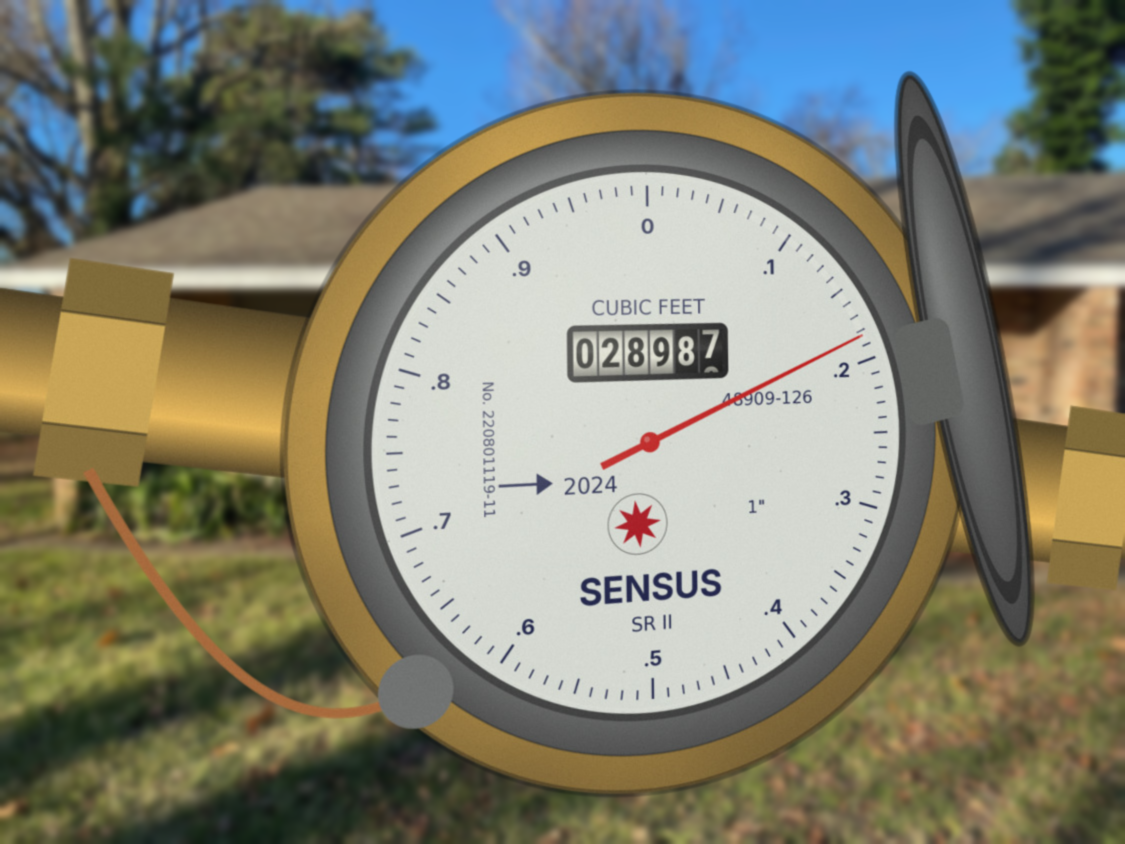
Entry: 28987.18 ft³
